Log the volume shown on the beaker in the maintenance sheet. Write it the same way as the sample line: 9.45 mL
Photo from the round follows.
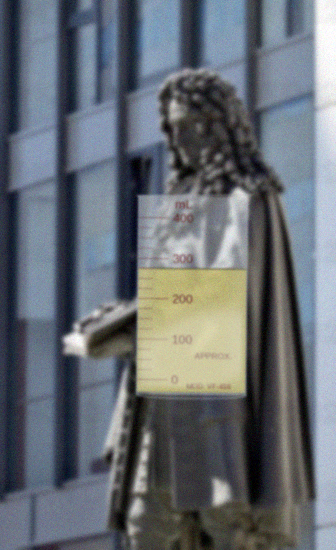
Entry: 275 mL
